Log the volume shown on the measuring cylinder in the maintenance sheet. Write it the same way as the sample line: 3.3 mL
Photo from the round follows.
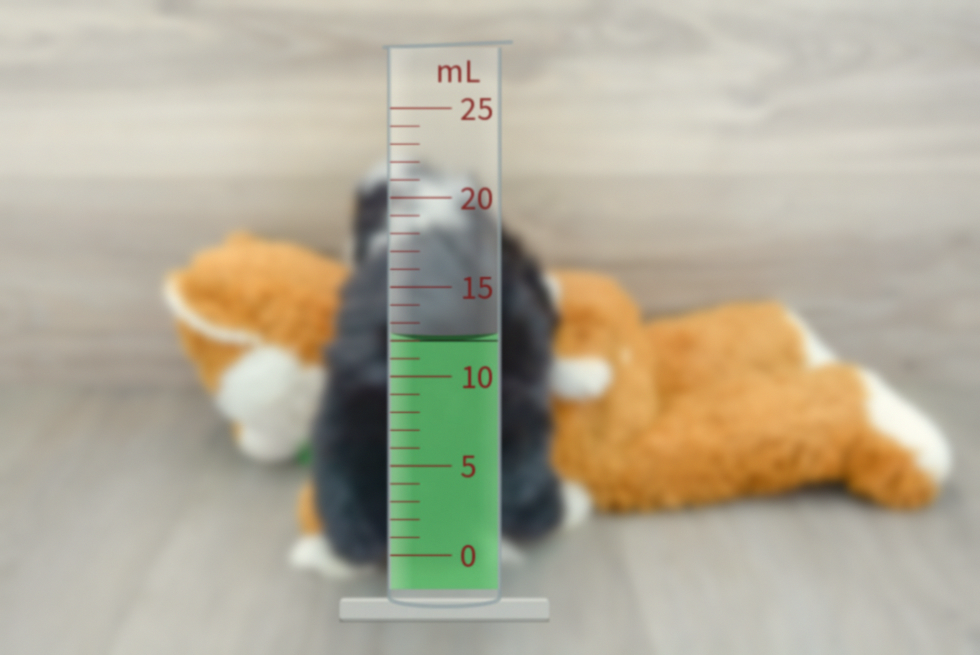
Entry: 12 mL
